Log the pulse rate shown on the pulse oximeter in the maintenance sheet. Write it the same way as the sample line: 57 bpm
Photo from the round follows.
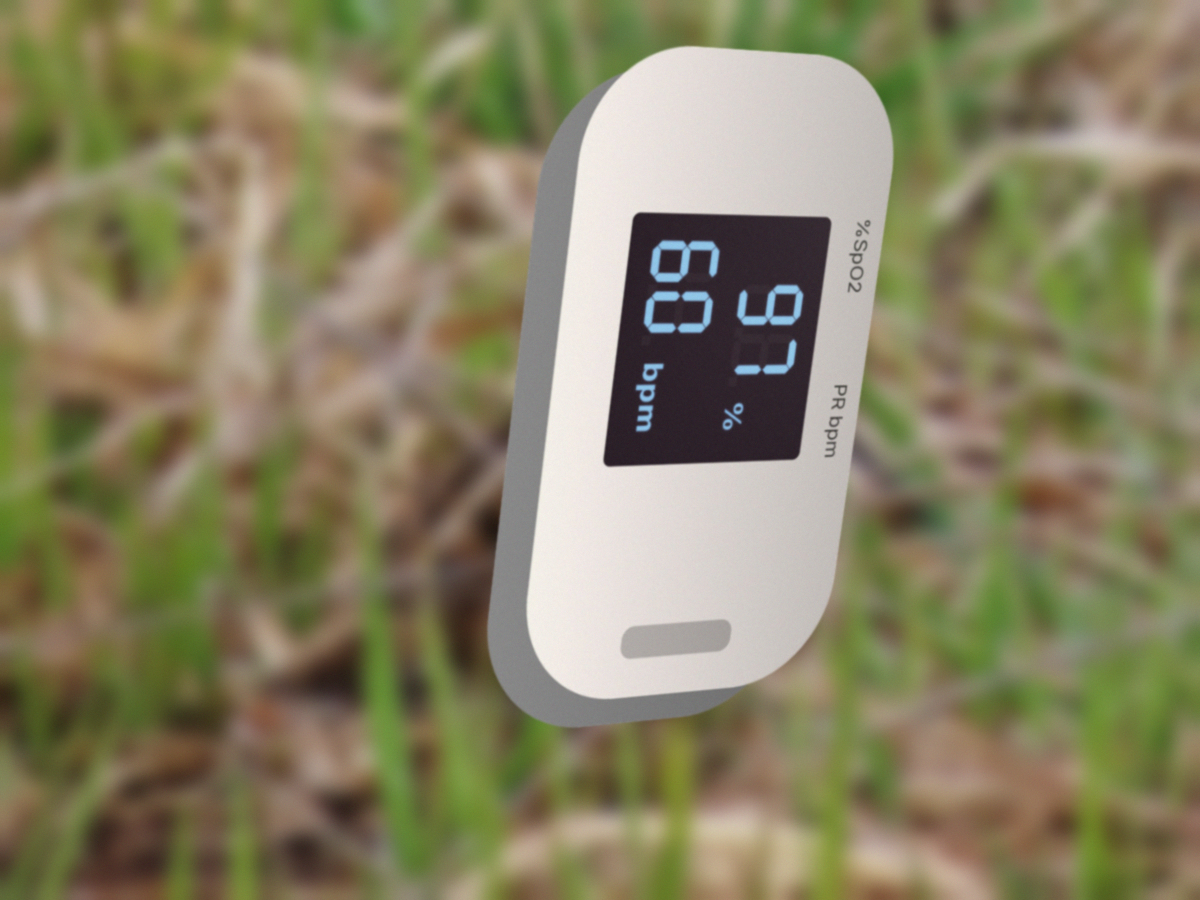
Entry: 60 bpm
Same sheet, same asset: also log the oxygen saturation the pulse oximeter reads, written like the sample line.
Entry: 97 %
